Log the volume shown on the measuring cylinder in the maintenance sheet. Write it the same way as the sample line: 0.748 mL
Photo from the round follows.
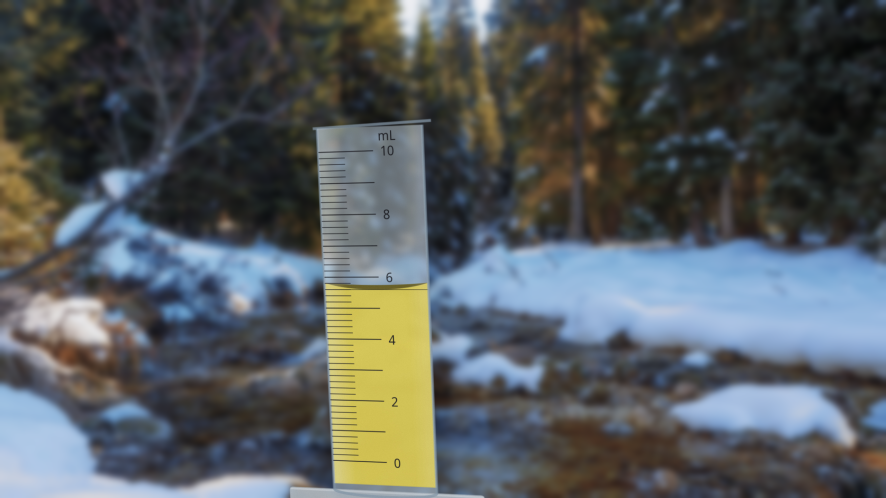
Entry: 5.6 mL
